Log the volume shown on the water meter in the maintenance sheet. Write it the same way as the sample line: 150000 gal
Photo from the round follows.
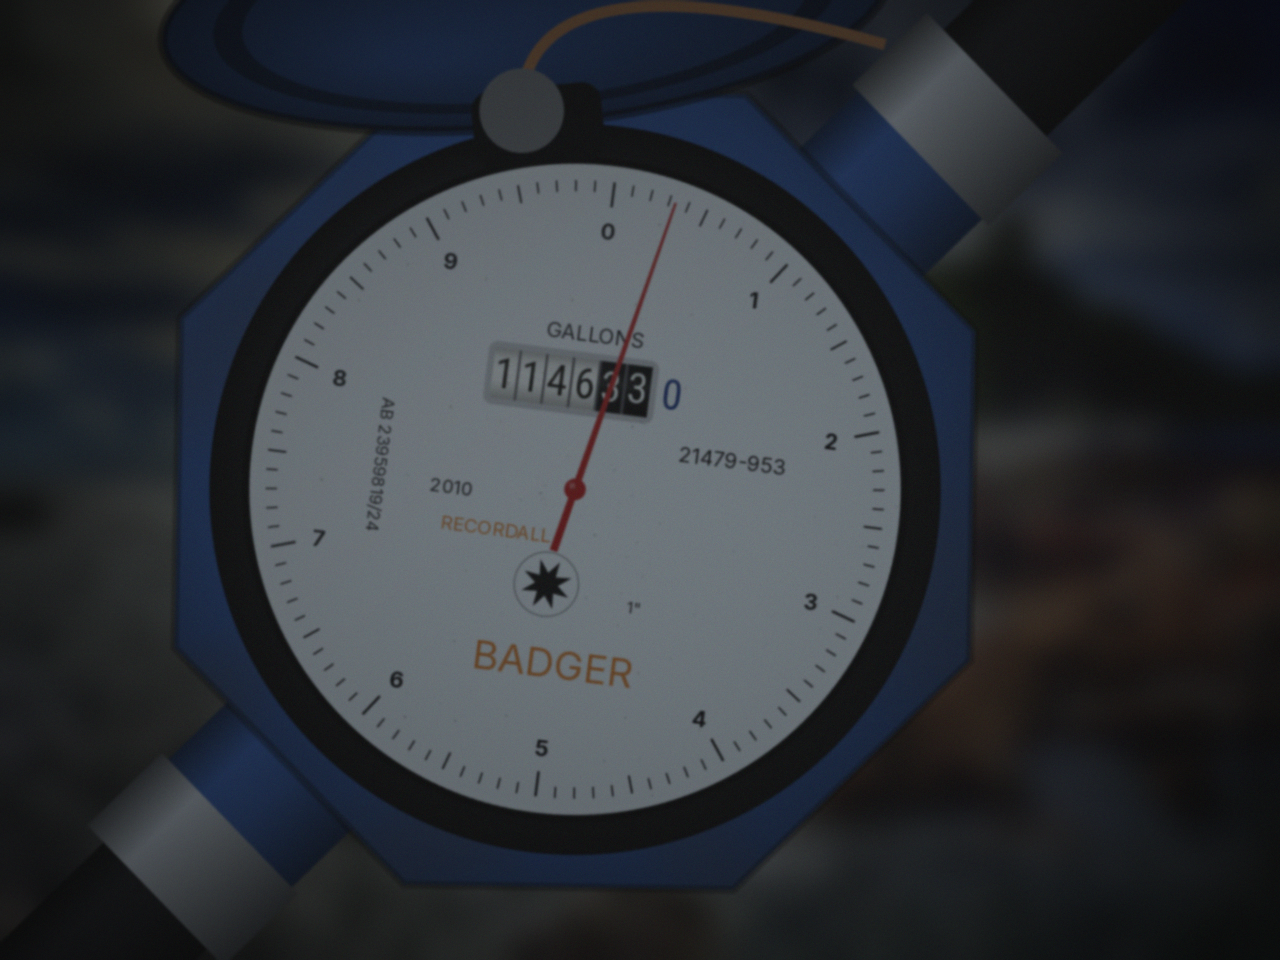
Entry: 1146330.3 gal
